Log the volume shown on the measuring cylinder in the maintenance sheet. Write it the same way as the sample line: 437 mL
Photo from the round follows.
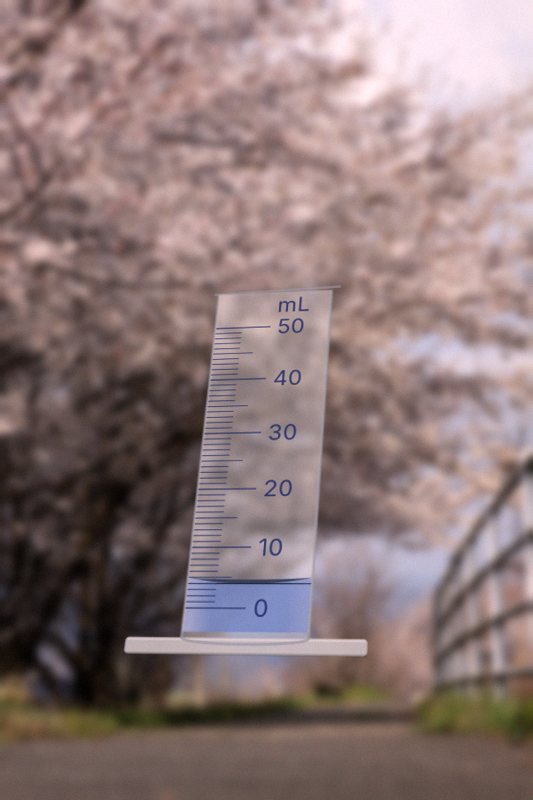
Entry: 4 mL
